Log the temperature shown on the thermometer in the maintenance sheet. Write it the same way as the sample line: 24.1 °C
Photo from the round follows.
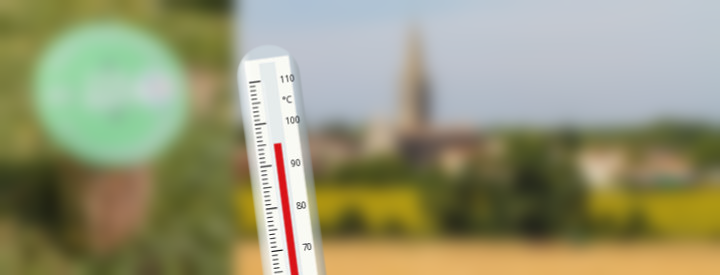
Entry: 95 °C
